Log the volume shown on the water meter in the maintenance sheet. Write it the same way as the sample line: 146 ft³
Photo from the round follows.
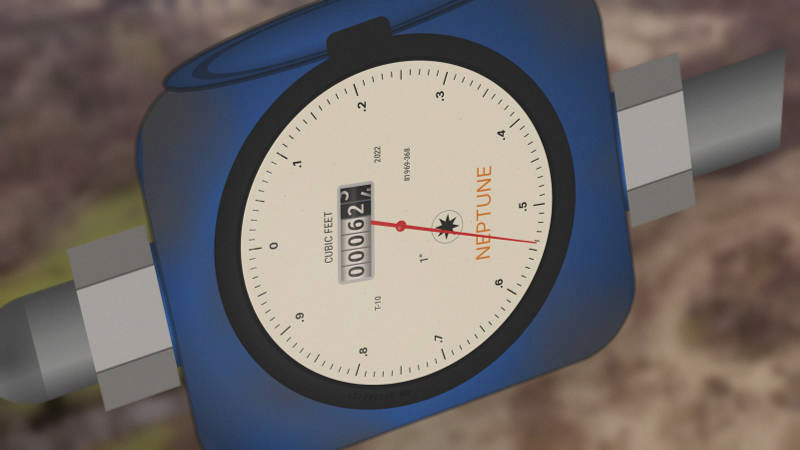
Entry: 623.54 ft³
